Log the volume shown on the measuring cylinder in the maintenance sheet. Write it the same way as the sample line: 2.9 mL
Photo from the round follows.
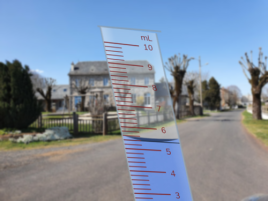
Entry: 5.4 mL
